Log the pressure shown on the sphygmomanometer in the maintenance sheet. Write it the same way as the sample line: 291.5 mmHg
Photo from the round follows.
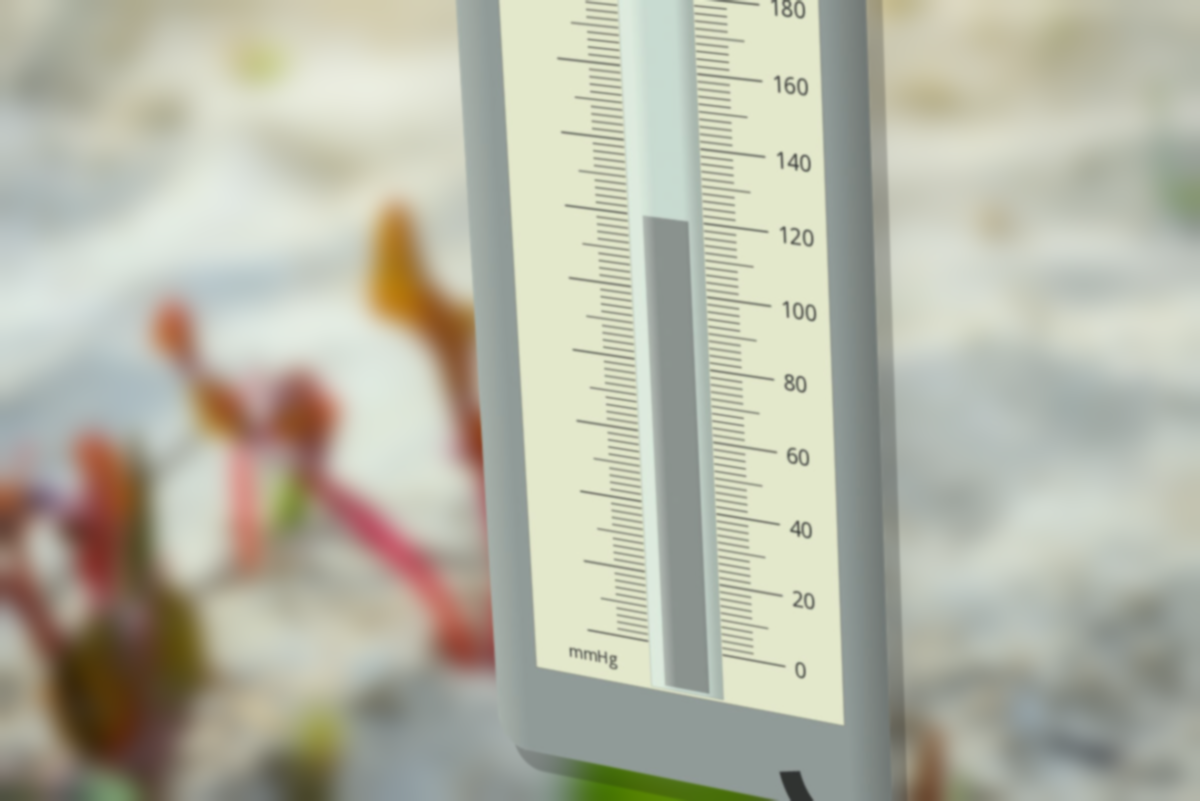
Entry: 120 mmHg
